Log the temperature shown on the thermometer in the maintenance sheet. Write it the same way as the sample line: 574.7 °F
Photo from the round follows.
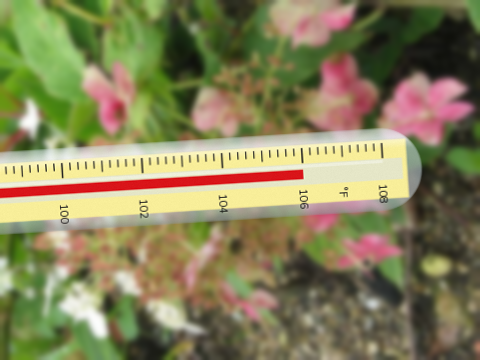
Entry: 106 °F
